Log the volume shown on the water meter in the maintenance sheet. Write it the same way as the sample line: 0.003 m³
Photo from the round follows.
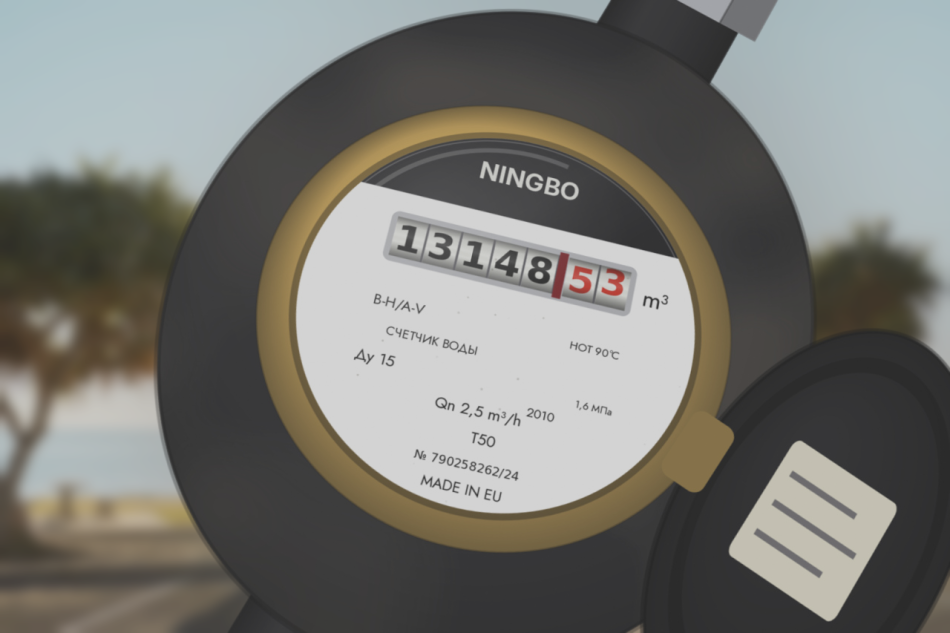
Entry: 13148.53 m³
